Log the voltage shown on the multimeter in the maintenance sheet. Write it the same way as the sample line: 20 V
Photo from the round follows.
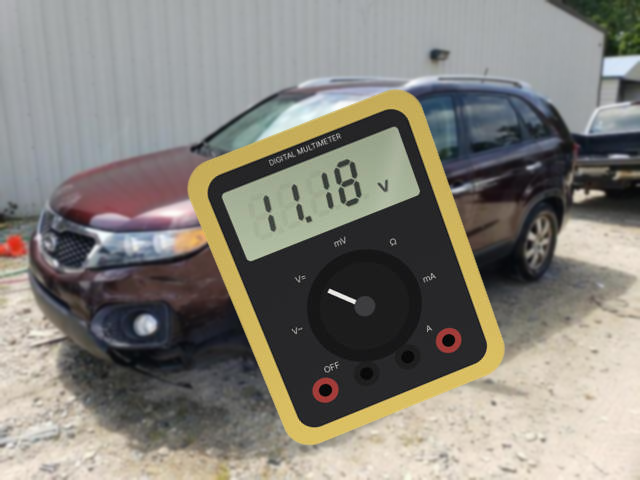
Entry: 11.18 V
